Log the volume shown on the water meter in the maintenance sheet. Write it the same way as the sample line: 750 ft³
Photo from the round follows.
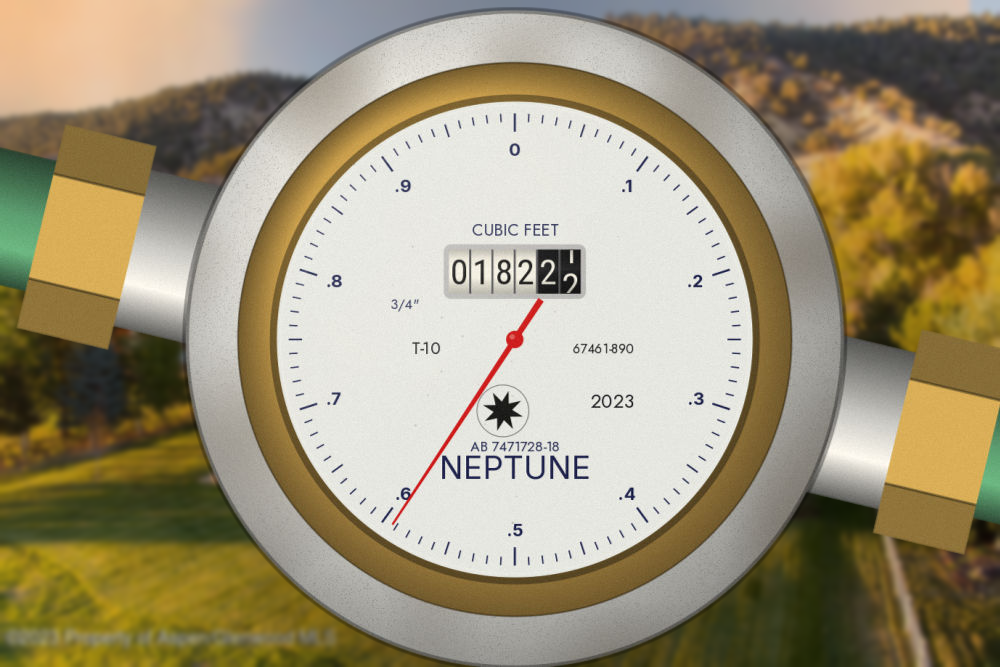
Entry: 18221.59 ft³
